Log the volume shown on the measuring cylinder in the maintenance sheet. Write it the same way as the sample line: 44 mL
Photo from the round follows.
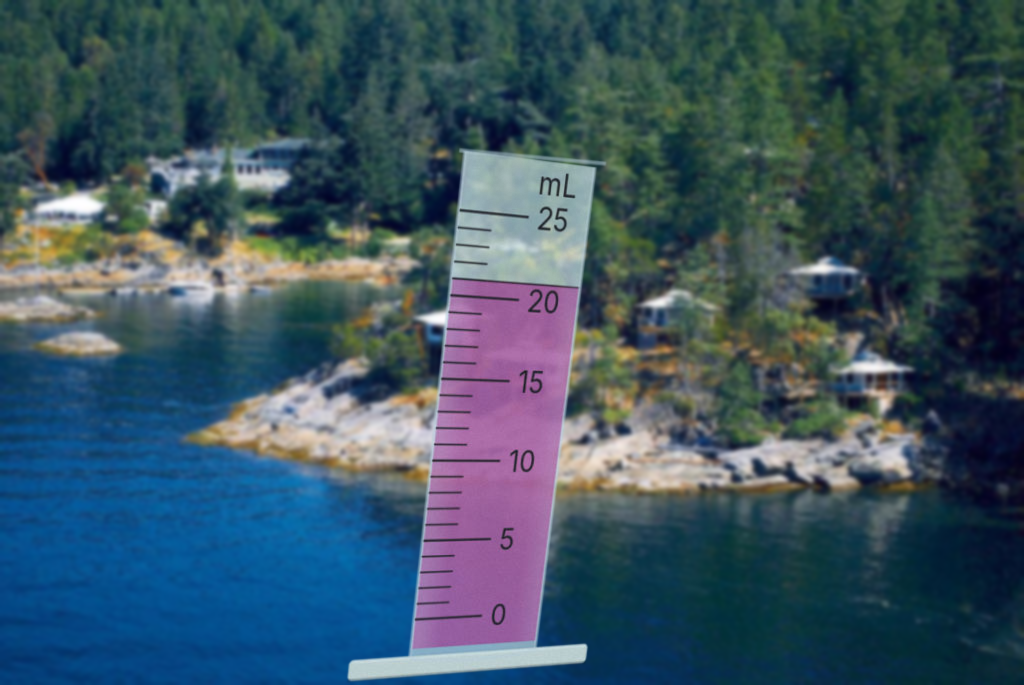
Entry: 21 mL
